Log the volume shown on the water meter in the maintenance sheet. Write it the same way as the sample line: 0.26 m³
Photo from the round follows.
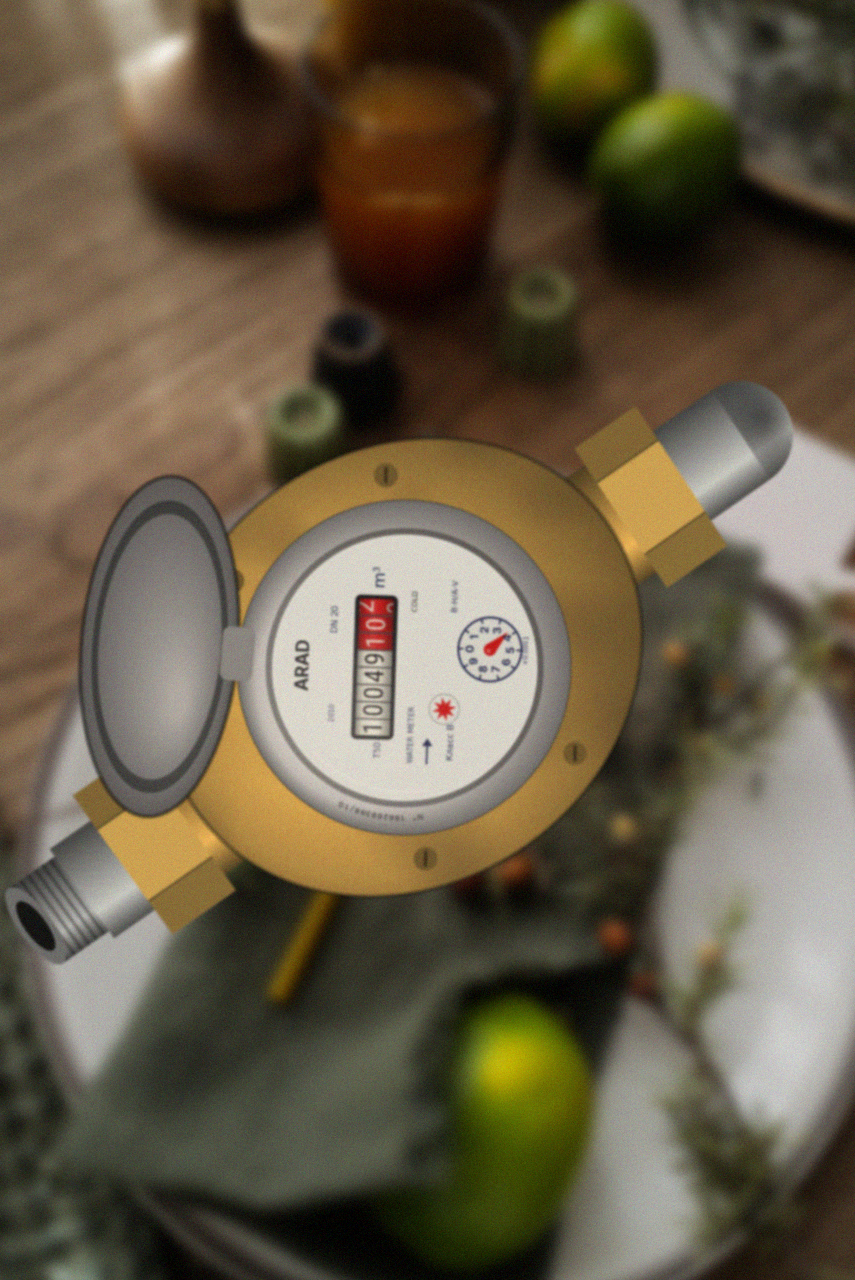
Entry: 10049.1023 m³
